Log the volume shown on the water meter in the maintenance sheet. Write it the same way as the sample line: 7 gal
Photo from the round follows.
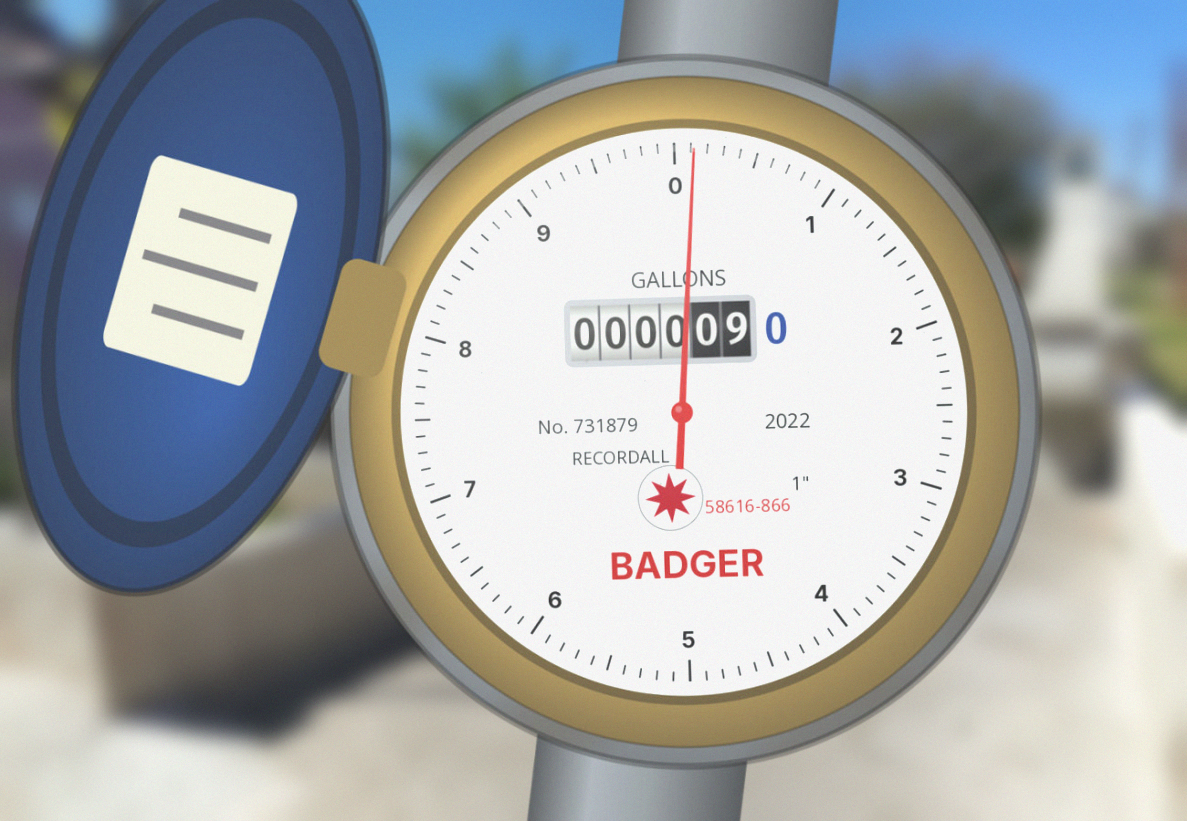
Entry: 90.1 gal
